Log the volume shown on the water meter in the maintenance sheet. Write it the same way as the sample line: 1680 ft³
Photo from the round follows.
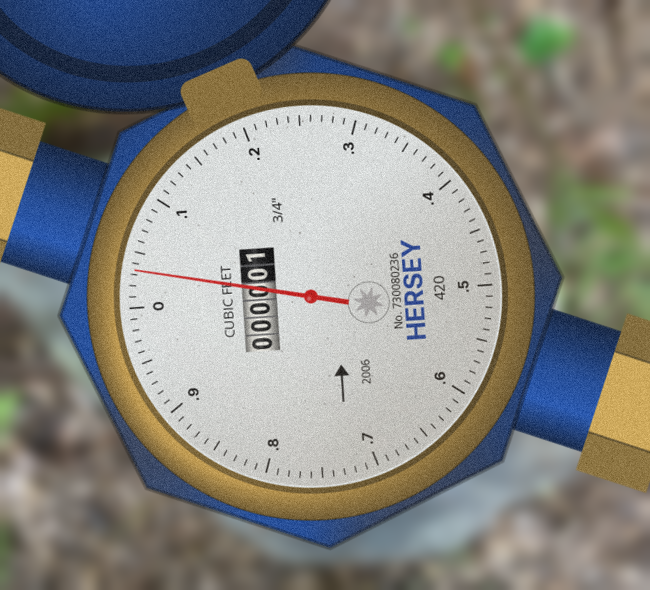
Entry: 1.03 ft³
